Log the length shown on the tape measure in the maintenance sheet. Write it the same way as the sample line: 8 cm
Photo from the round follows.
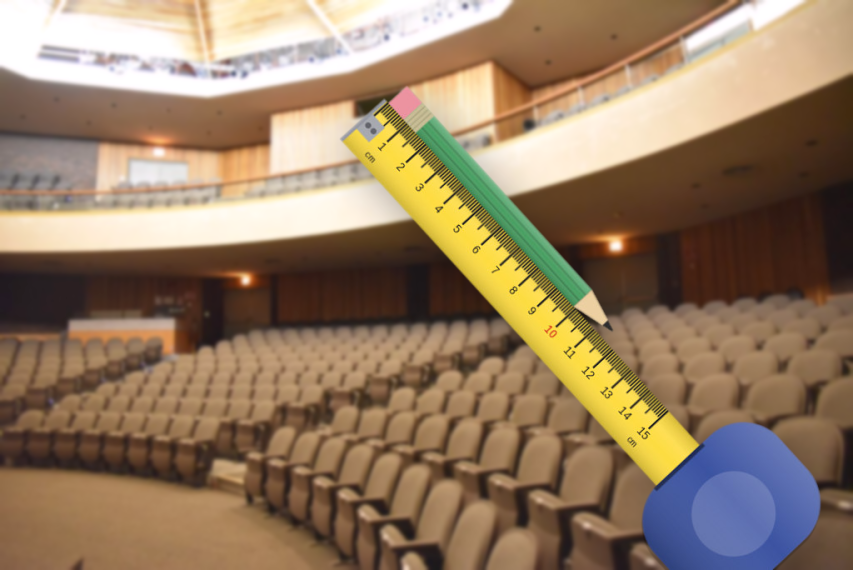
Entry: 11.5 cm
